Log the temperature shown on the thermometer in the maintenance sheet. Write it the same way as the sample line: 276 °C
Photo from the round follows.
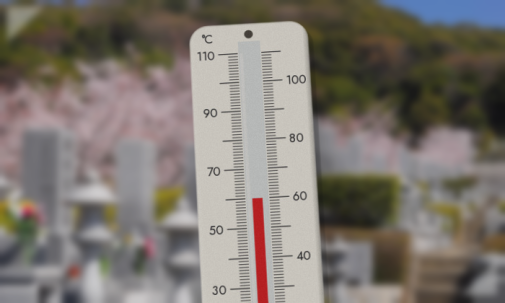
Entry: 60 °C
